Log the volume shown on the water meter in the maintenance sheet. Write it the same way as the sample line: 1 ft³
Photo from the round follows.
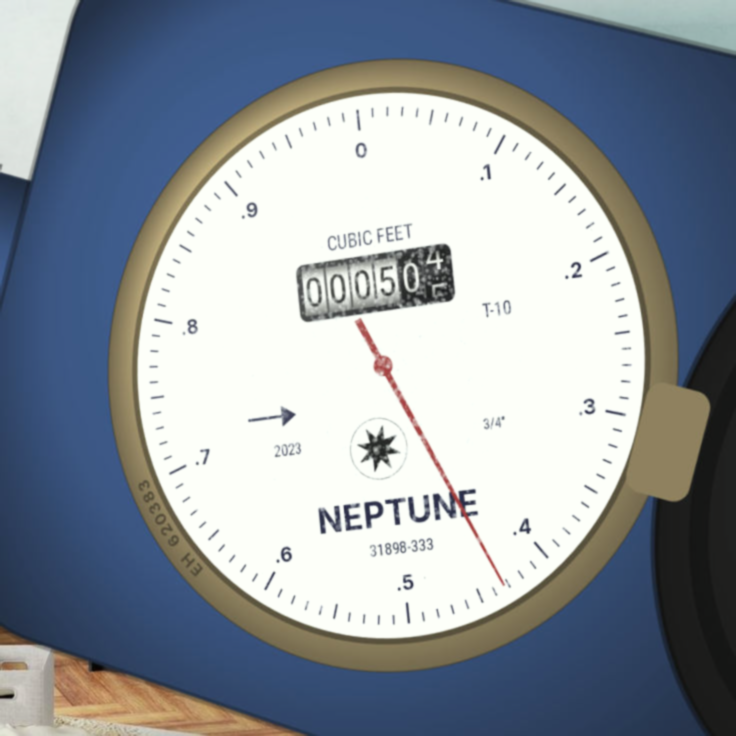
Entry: 504.43 ft³
